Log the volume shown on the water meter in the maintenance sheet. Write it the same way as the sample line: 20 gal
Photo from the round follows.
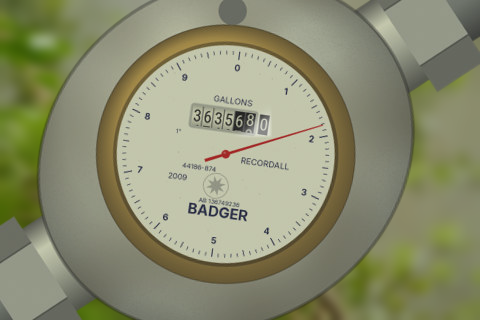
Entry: 3635681.8 gal
